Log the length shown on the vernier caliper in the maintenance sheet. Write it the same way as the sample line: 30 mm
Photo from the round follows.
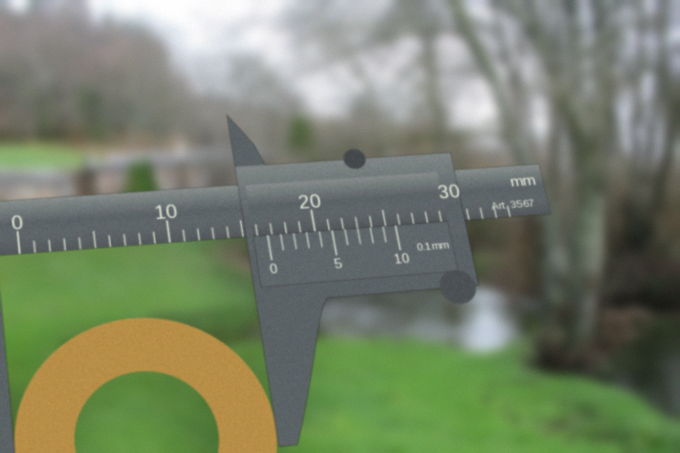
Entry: 16.7 mm
